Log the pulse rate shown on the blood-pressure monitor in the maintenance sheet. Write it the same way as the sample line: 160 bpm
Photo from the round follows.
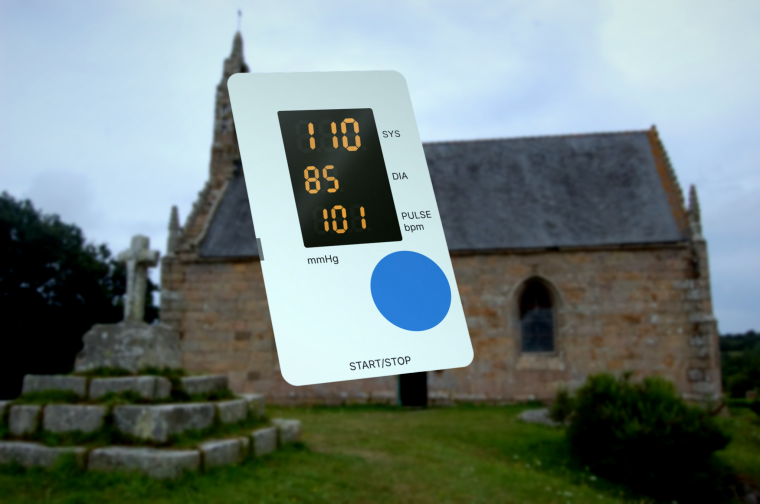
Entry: 101 bpm
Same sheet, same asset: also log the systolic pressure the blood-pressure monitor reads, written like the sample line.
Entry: 110 mmHg
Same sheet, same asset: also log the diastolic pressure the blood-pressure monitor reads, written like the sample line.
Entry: 85 mmHg
